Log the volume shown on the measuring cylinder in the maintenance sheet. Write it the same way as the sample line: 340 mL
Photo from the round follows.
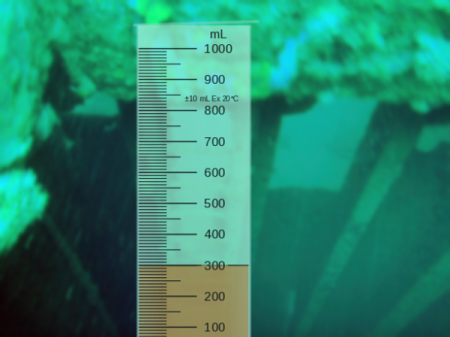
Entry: 300 mL
